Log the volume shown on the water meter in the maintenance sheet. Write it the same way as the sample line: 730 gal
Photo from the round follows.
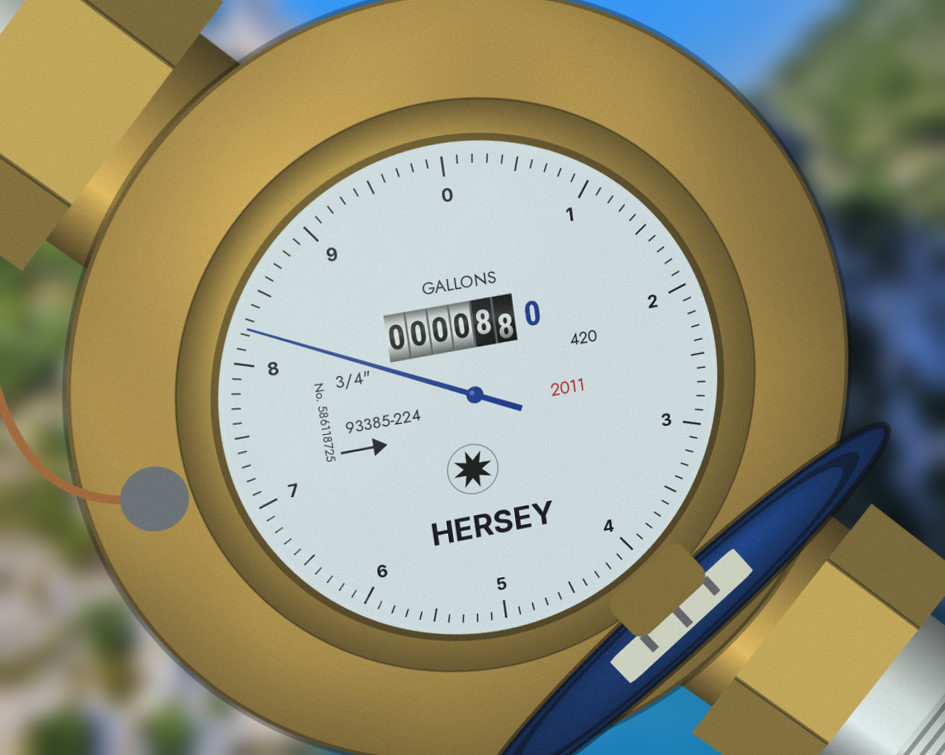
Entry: 878.2 gal
